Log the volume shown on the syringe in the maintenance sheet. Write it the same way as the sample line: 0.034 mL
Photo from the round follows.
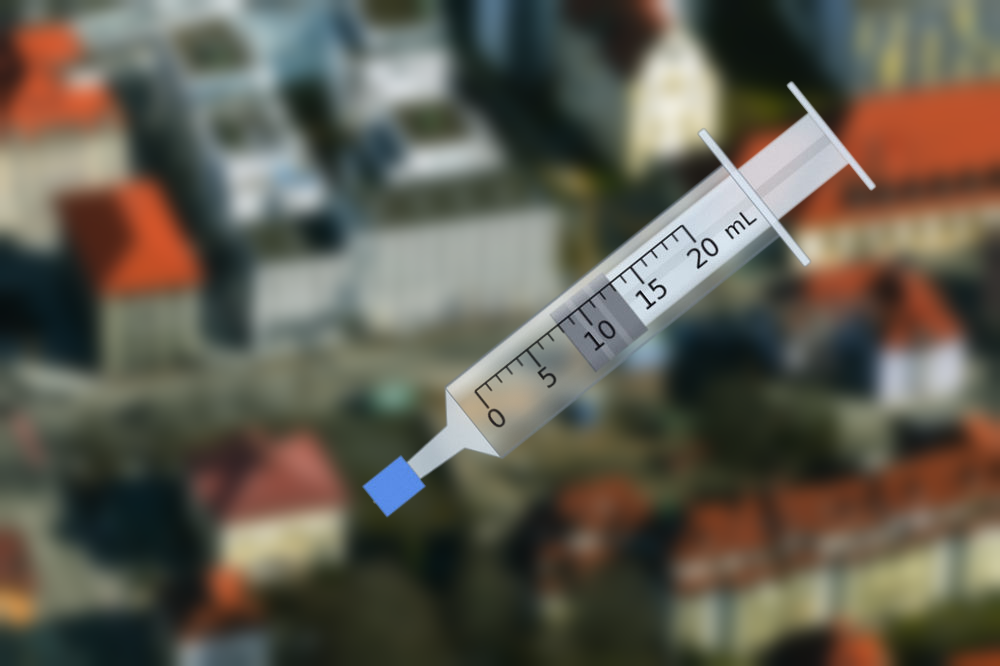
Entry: 8 mL
